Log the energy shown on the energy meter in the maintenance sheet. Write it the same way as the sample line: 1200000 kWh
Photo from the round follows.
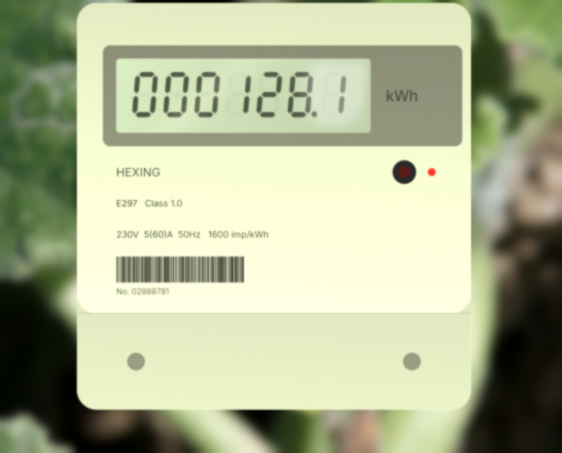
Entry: 128.1 kWh
